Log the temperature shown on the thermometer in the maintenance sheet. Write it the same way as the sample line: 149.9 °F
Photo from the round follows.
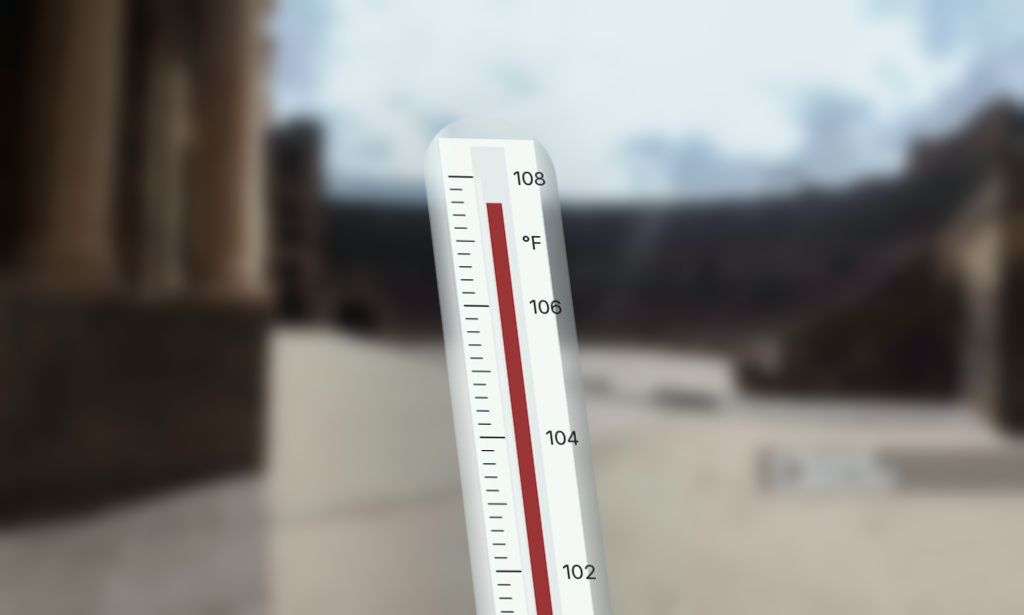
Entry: 107.6 °F
